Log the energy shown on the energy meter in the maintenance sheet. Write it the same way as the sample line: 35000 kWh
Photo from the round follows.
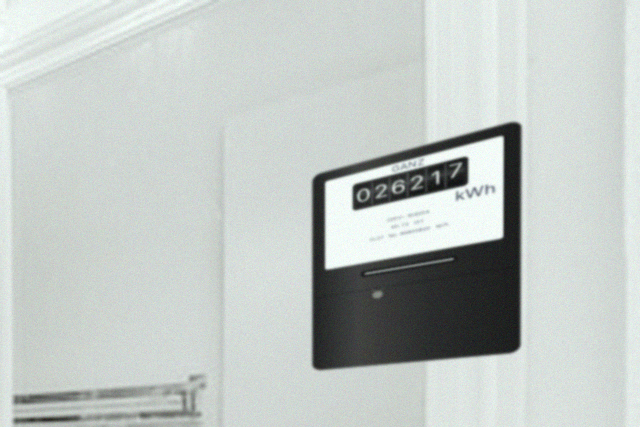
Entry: 26217 kWh
